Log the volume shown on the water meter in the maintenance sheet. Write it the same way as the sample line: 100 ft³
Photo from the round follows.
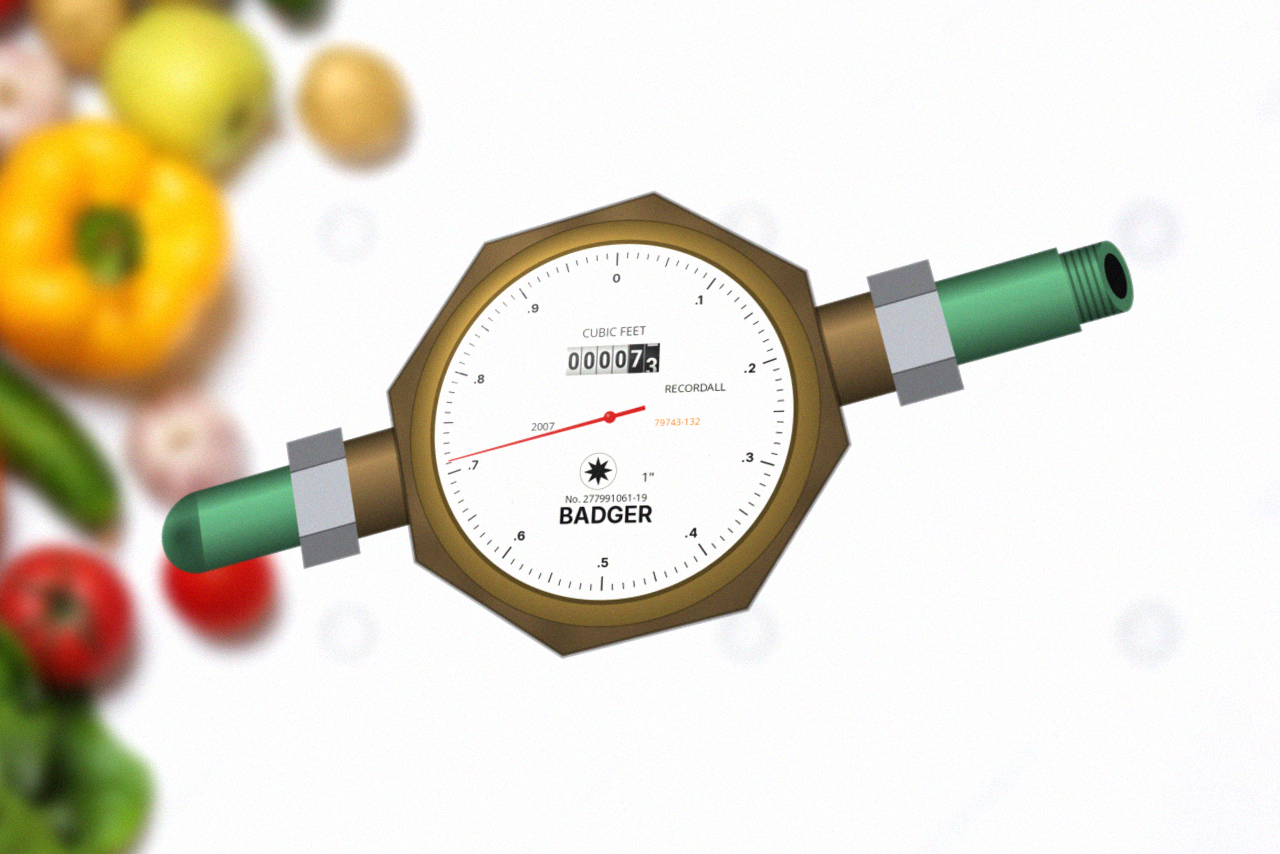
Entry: 72.71 ft³
